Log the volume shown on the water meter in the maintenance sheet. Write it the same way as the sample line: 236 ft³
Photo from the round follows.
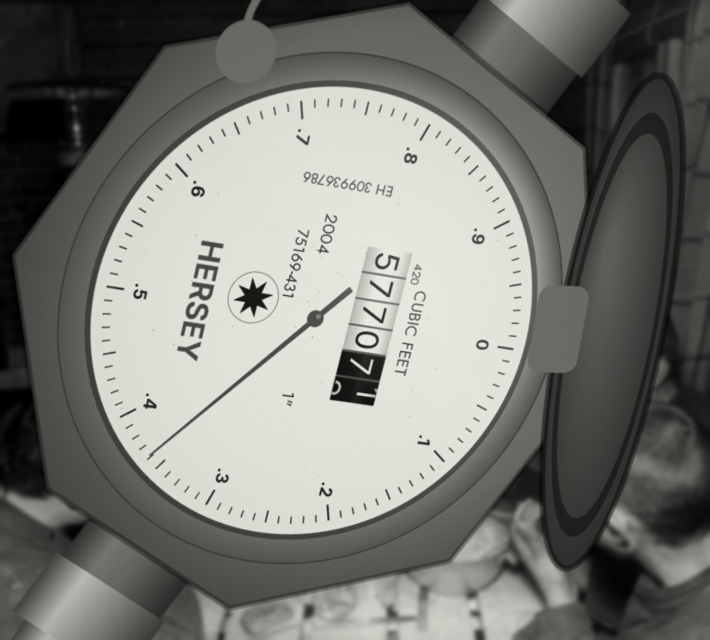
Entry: 577071.36 ft³
